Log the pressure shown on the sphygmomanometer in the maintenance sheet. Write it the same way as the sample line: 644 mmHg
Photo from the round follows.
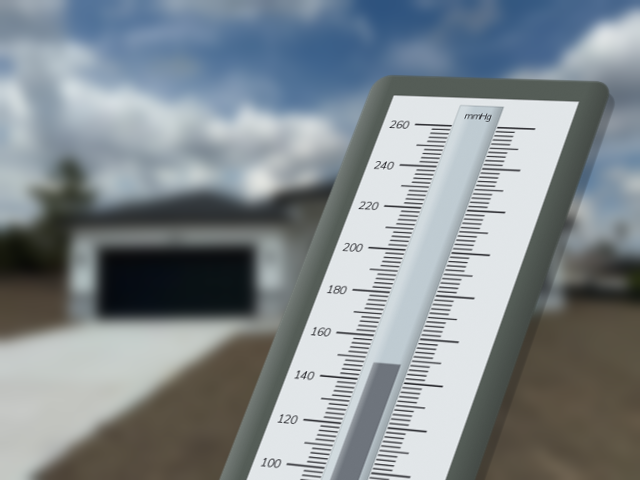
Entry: 148 mmHg
